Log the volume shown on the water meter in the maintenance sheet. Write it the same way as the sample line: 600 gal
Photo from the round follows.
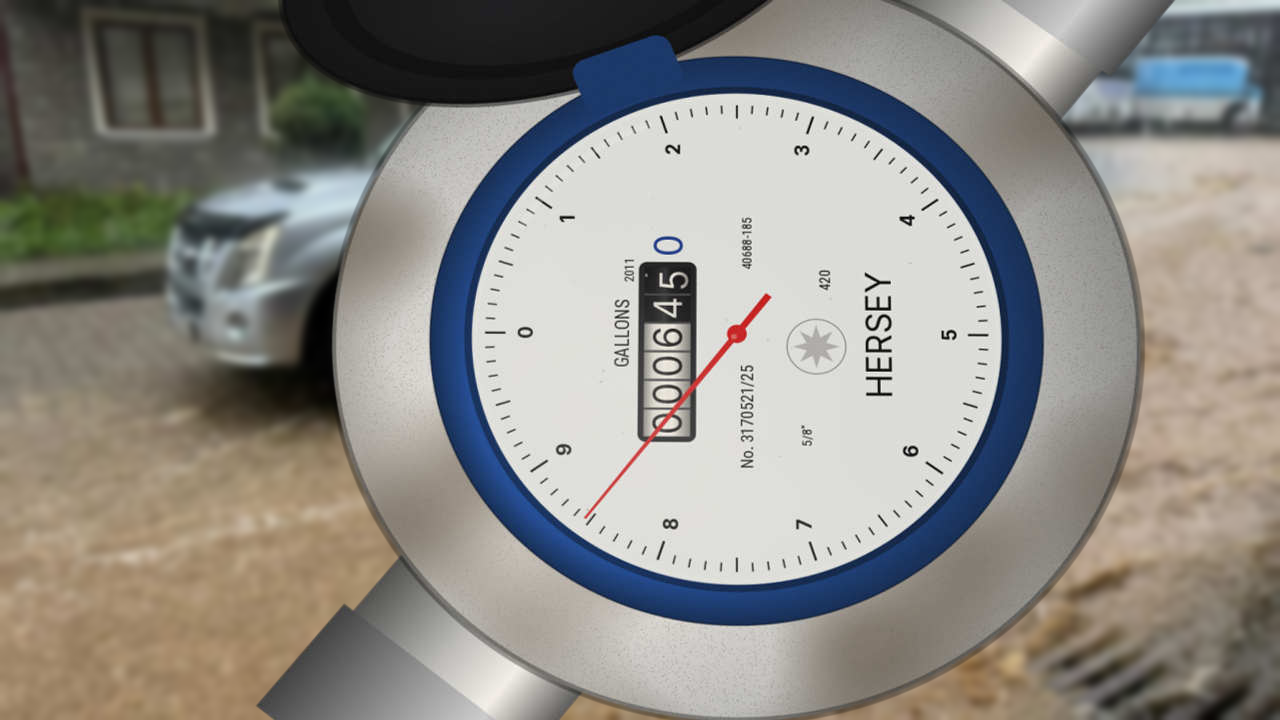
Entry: 6448.5 gal
